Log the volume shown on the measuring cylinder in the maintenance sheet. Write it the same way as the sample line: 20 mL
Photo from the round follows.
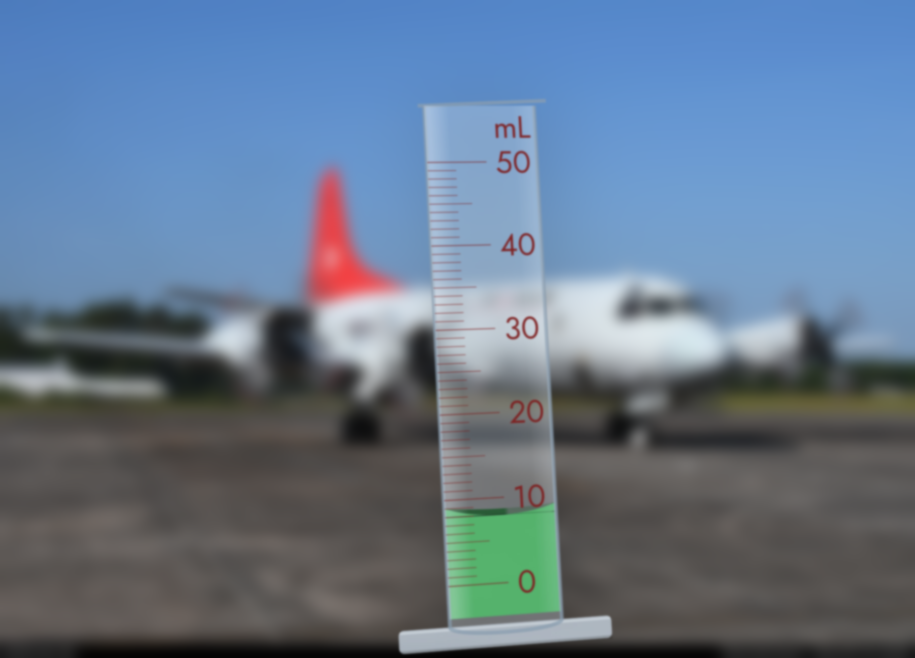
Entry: 8 mL
